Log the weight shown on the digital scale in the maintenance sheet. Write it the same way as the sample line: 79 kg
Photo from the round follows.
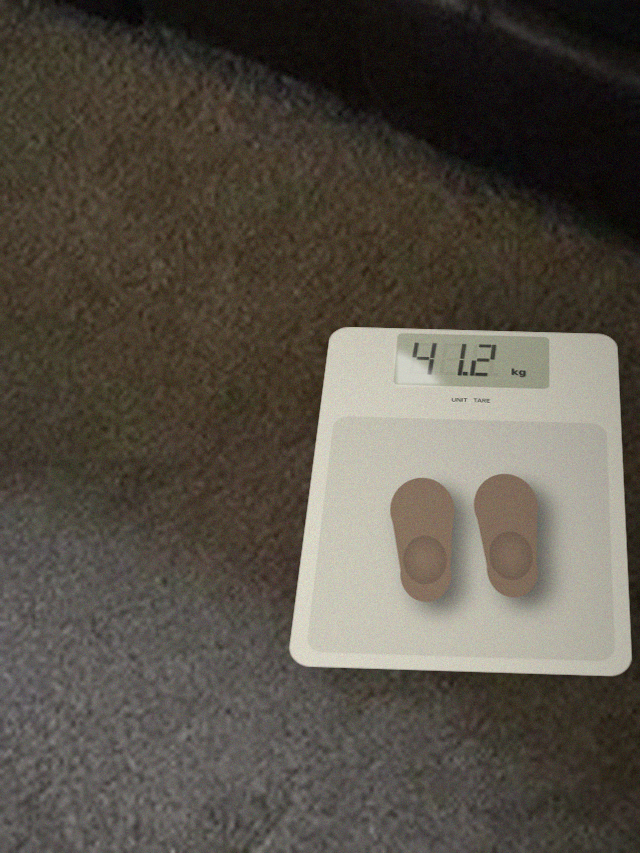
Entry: 41.2 kg
